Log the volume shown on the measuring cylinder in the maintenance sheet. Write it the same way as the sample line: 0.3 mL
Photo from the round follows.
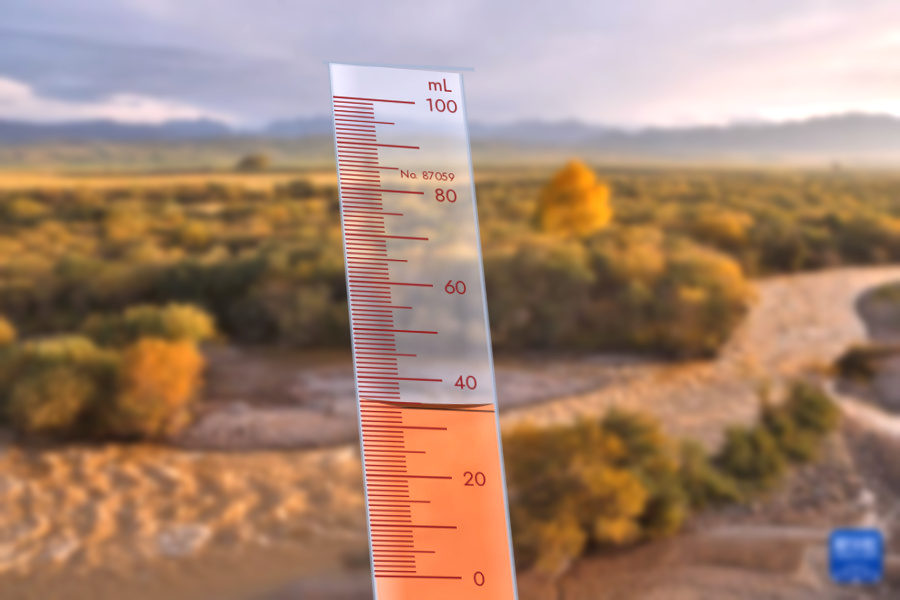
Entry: 34 mL
